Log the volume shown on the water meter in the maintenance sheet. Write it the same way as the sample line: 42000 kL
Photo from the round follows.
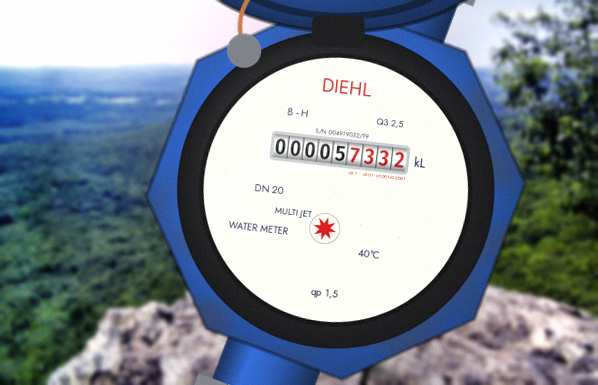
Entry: 5.7332 kL
